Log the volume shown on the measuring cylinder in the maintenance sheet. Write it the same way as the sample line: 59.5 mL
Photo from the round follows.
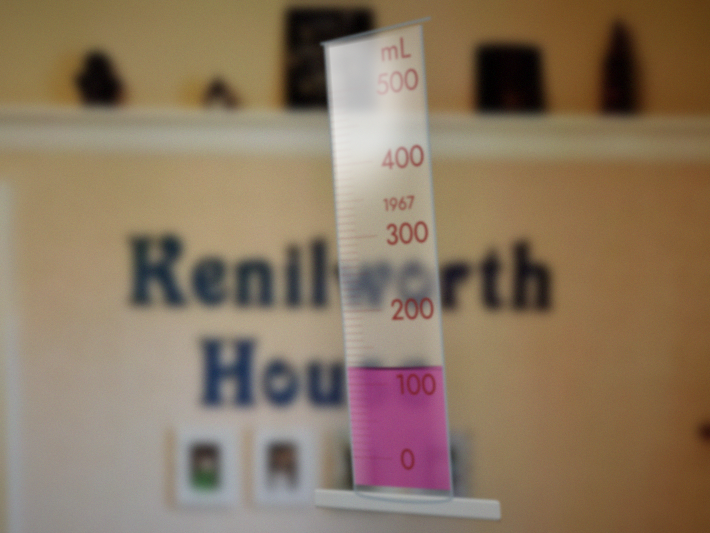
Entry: 120 mL
